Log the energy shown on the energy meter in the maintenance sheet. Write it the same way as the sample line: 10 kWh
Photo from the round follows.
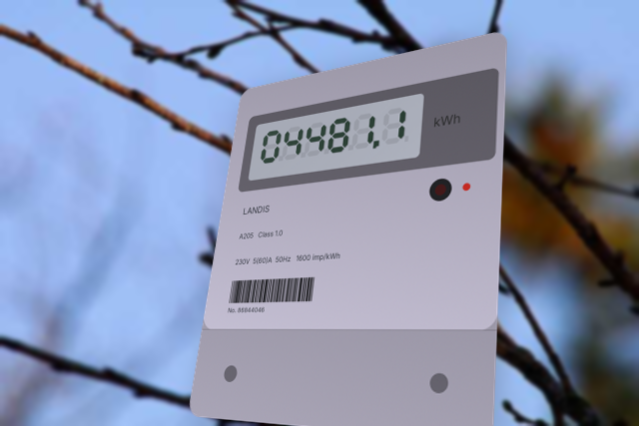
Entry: 4481.1 kWh
